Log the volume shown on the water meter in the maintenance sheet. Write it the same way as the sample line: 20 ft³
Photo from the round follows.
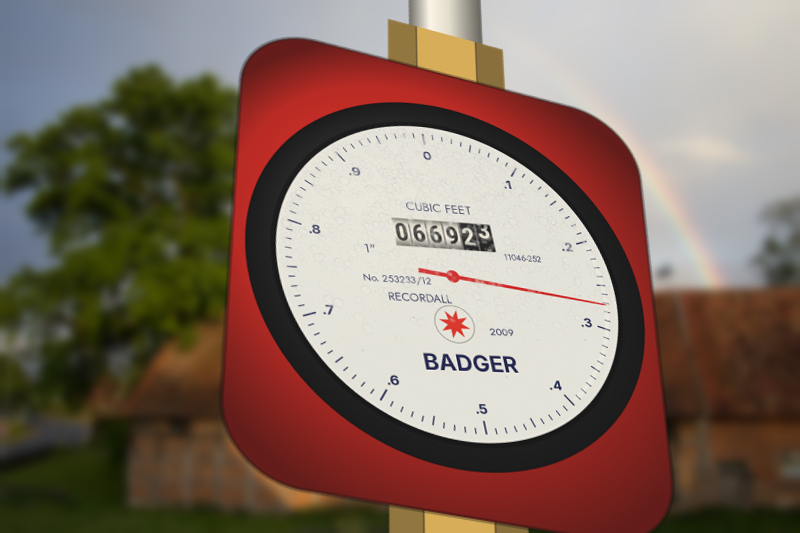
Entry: 66923.27 ft³
